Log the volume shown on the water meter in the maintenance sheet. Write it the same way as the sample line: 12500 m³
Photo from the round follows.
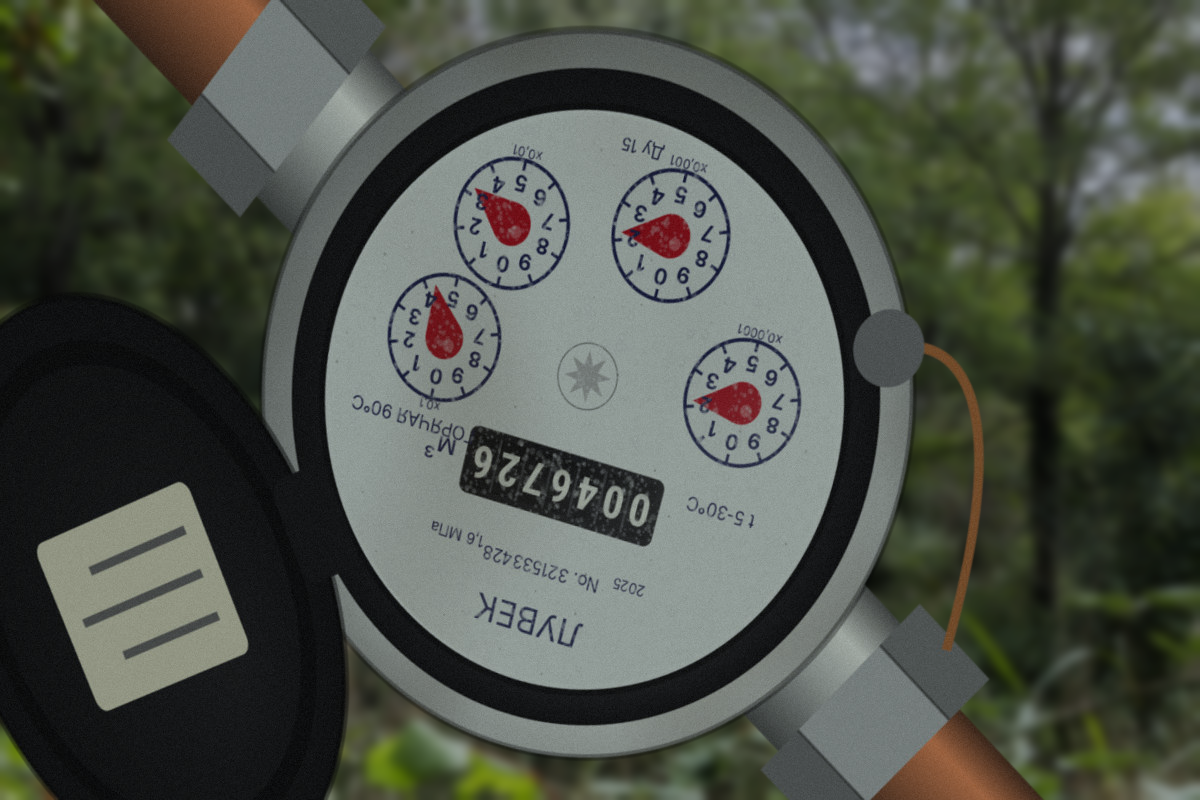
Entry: 46726.4322 m³
